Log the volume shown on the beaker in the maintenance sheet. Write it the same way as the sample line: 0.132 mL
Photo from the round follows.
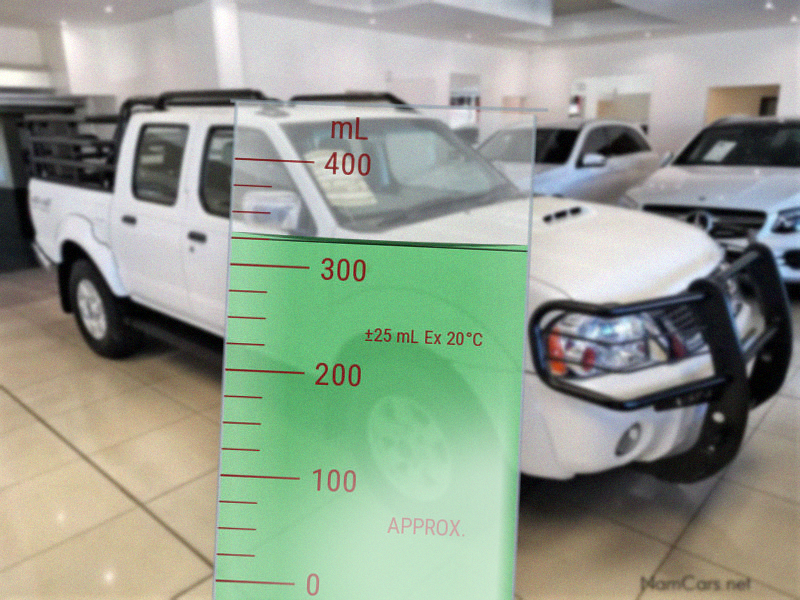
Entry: 325 mL
